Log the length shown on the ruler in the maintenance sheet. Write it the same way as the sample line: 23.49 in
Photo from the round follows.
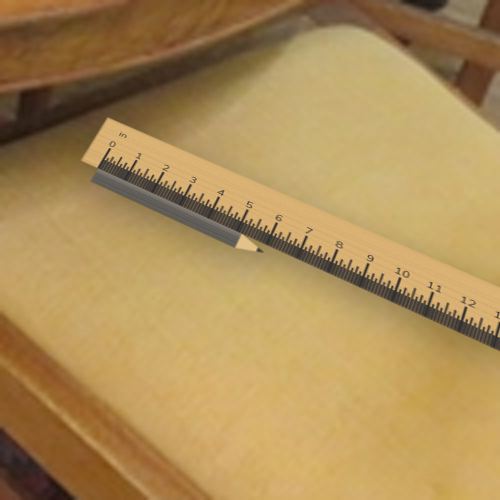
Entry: 6 in
